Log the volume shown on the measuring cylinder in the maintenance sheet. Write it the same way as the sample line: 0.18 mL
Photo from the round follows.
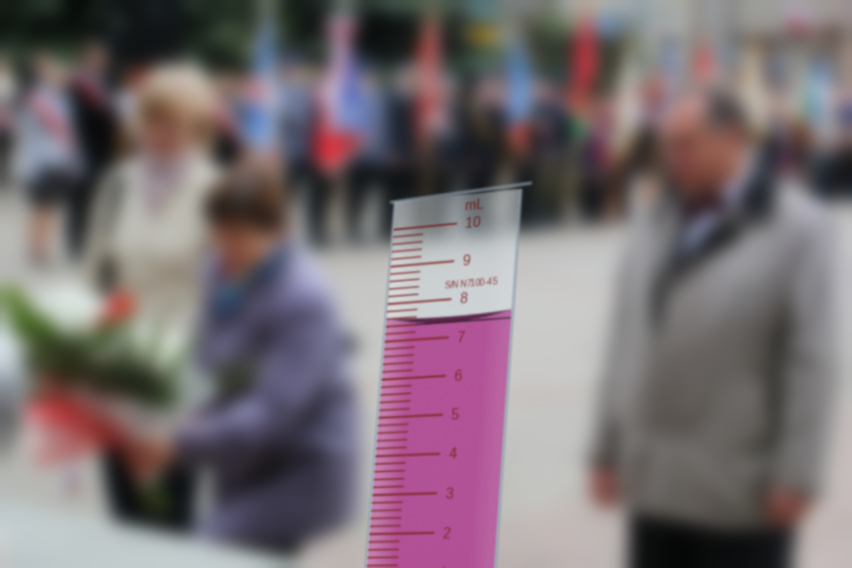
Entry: 7.4 mL
